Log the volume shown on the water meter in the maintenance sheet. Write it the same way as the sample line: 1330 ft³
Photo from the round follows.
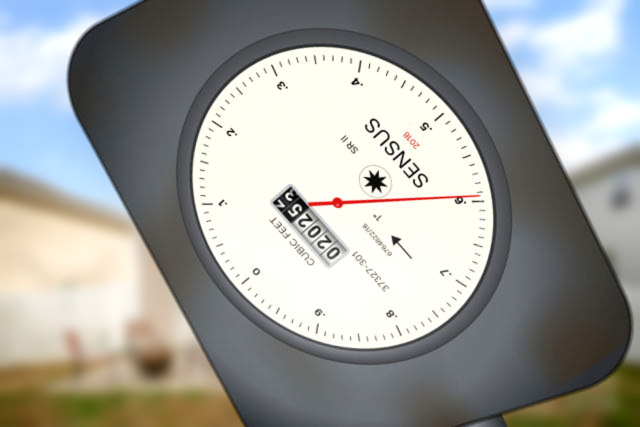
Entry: 20252.59 ft³
